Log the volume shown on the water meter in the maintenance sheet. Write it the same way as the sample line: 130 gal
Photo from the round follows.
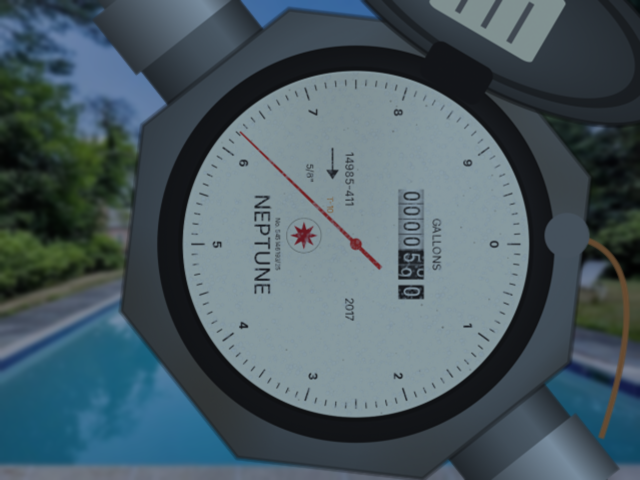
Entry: 586.2 gal
